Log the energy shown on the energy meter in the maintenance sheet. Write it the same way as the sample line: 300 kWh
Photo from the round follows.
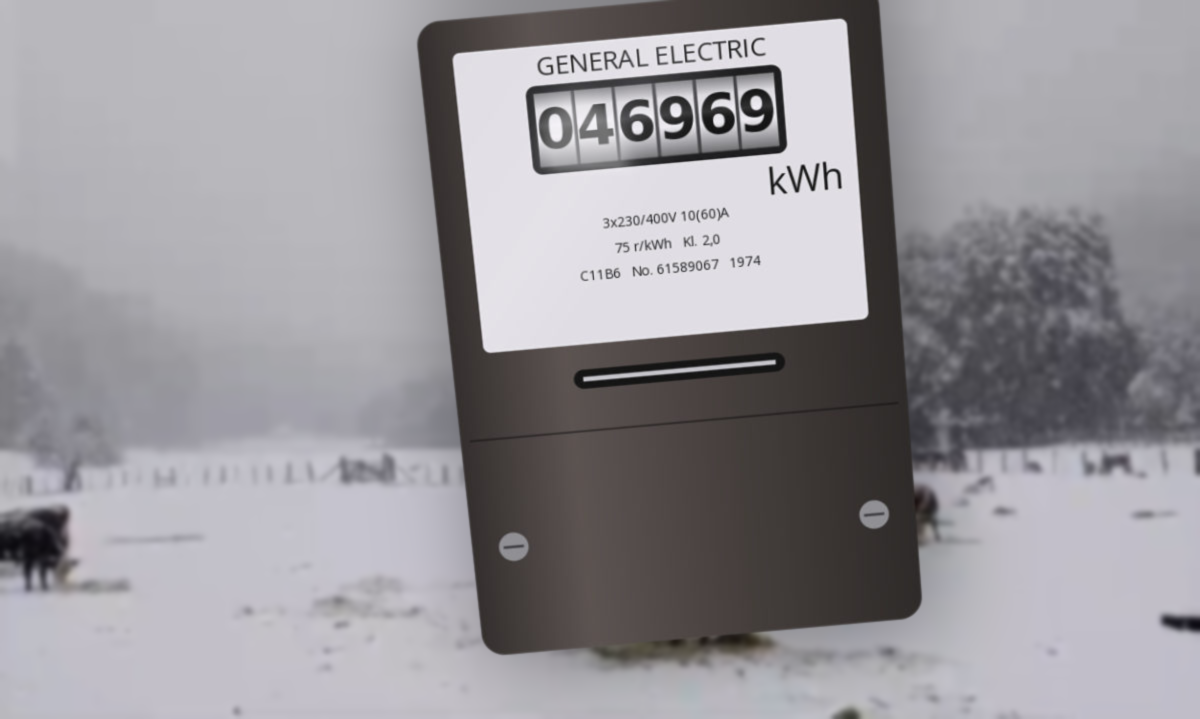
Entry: 46969 kWh
